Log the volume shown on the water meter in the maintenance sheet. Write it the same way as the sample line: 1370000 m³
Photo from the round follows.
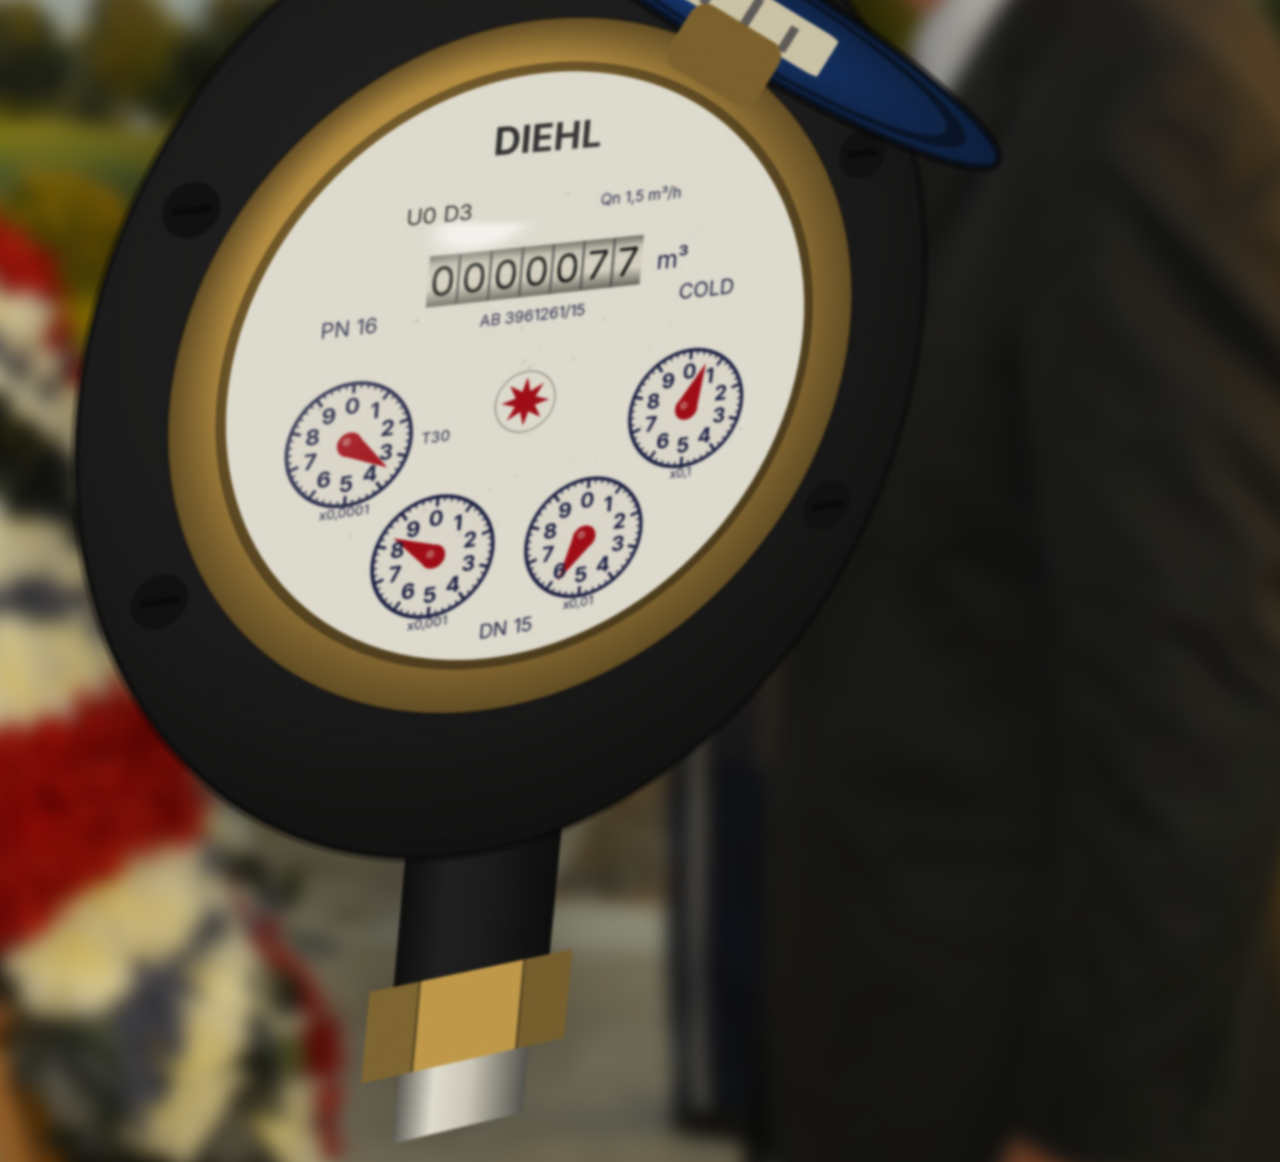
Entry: 77.0583 m³
